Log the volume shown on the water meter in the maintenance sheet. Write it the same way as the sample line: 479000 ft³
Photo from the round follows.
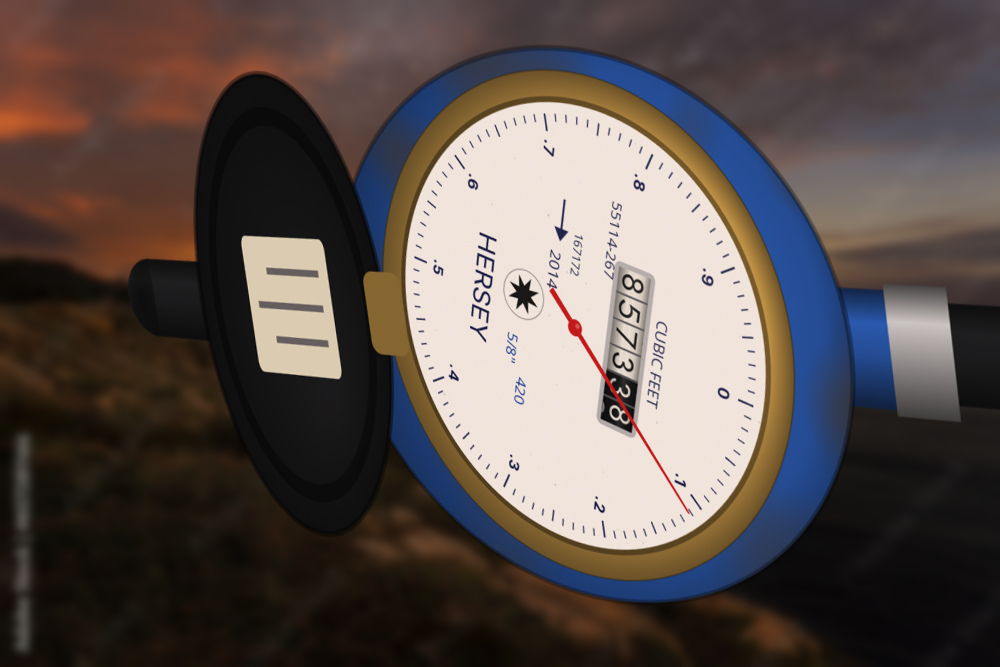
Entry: 857338.11 ft³
